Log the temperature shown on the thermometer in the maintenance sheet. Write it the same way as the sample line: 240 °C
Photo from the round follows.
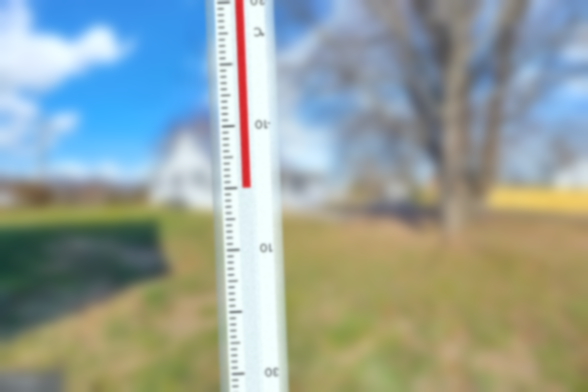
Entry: 0 °C
